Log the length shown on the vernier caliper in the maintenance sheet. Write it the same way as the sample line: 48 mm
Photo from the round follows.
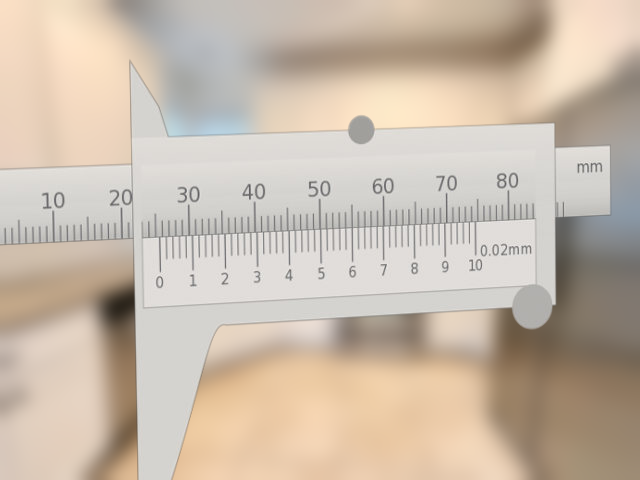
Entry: 25.6 mm
